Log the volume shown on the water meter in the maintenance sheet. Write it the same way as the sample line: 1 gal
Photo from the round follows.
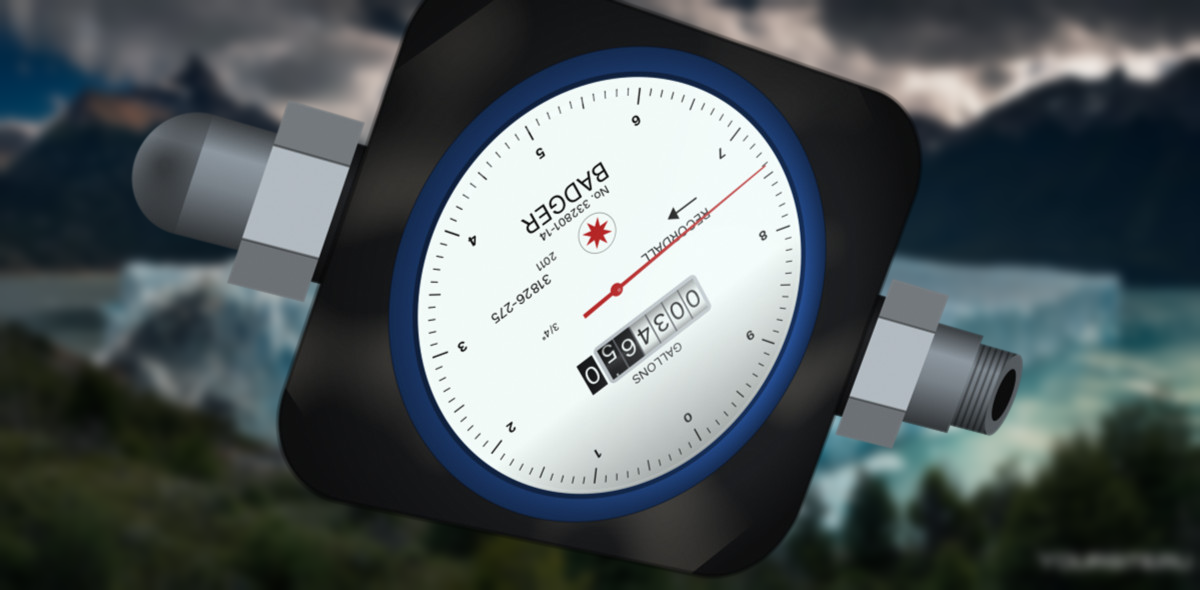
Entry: 34647.4 gal
